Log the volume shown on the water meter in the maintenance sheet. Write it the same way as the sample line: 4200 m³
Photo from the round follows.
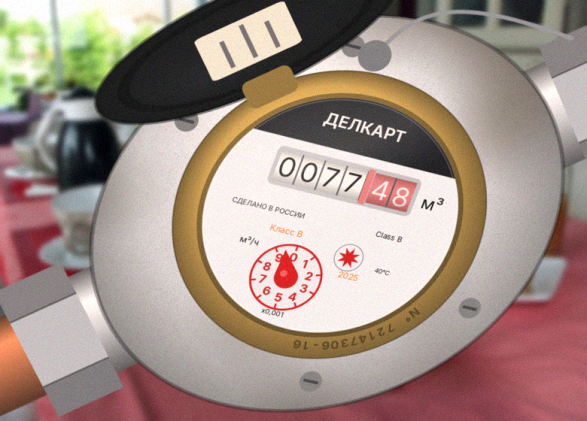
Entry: 77.479 m³
